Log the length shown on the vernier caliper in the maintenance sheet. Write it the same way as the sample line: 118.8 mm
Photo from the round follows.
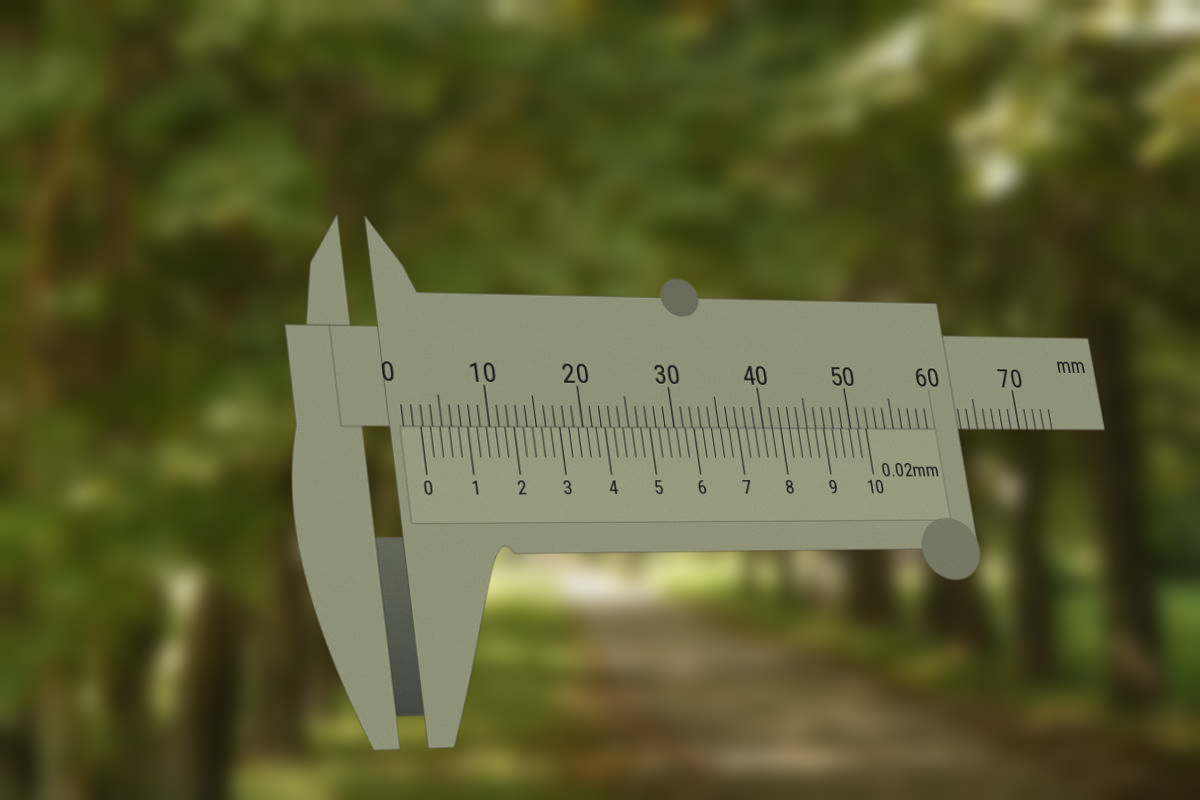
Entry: 2.8 mm
